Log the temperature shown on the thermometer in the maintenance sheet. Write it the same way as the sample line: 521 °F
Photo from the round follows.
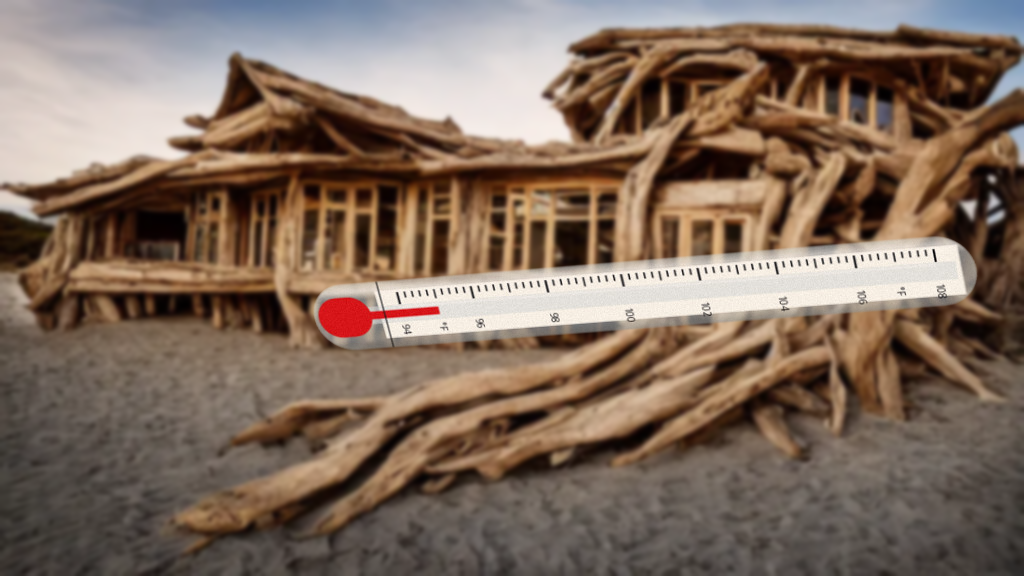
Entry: 95 °F
